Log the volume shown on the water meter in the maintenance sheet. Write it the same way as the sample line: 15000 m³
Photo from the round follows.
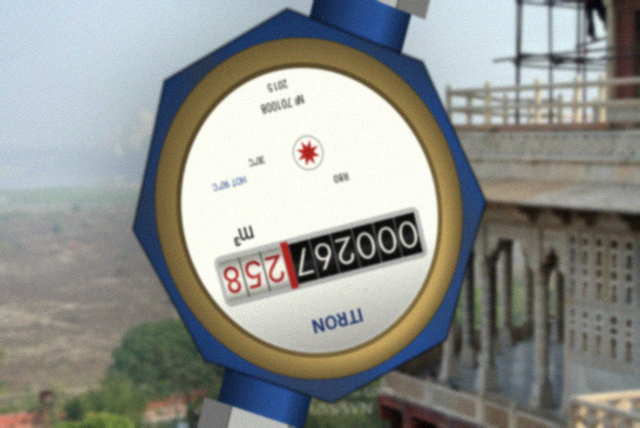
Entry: 267.258 m³
